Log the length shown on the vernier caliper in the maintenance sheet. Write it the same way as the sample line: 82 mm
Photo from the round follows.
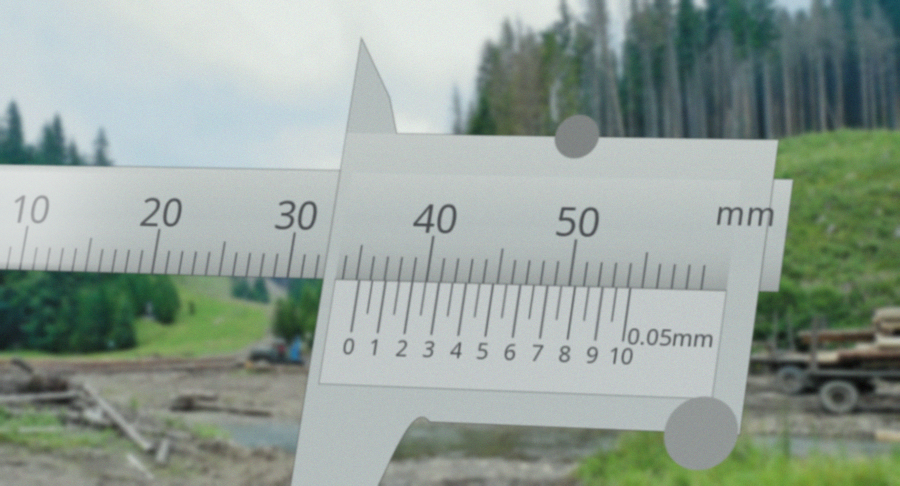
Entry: 35.2 mm
